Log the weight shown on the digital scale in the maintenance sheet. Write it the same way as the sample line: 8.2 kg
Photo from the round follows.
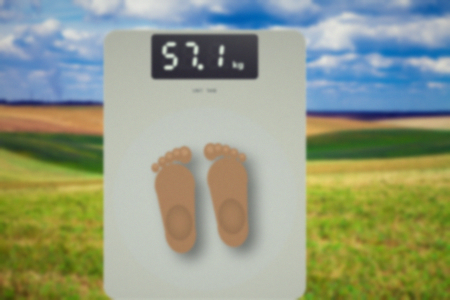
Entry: 57.1 kg
